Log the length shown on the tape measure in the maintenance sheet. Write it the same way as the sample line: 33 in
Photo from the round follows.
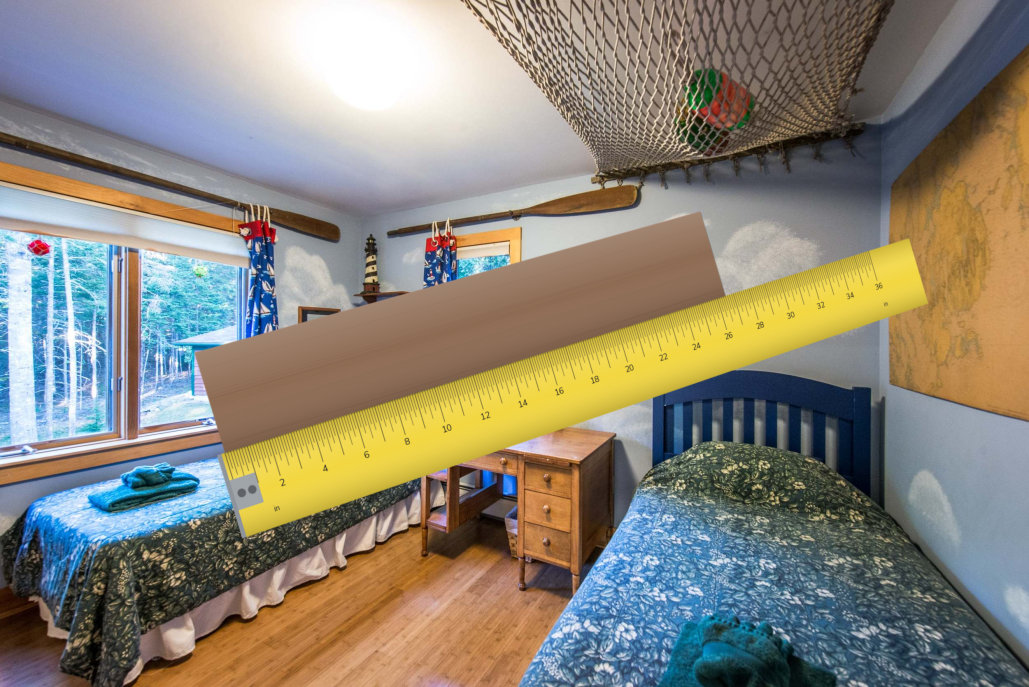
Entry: 26.5 in
